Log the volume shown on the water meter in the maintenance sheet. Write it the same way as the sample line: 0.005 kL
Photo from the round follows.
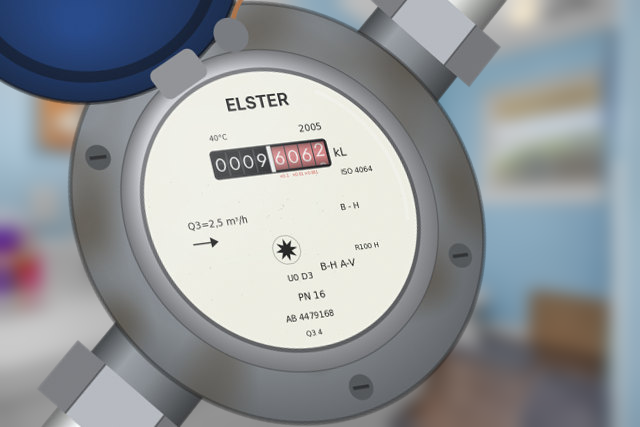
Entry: 9.6062 kL
